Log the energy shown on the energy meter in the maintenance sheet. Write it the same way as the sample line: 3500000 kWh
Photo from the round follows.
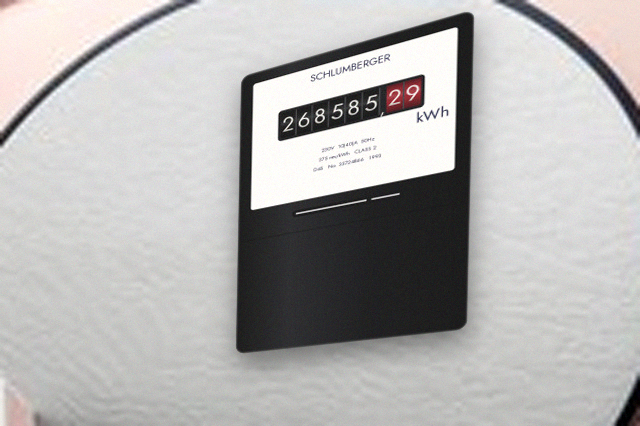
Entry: 268585.29 kWh
